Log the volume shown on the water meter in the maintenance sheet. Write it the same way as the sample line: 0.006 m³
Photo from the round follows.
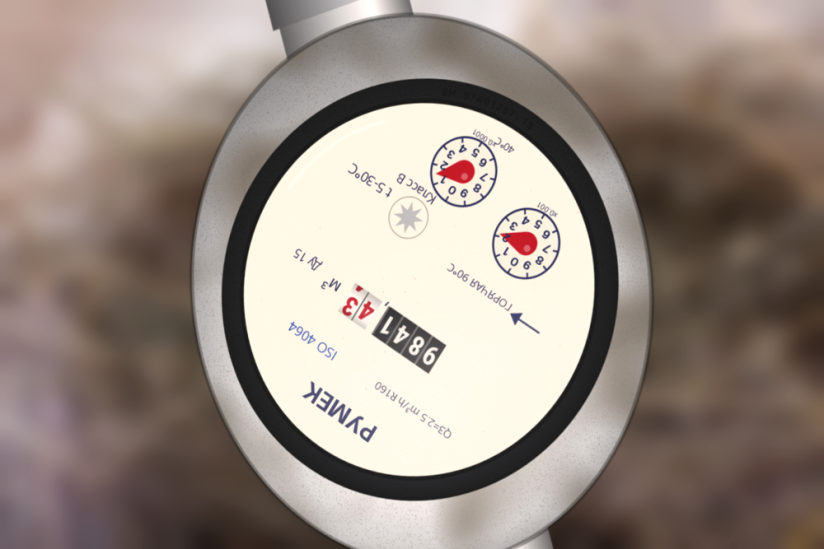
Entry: 9841.4321 m³
